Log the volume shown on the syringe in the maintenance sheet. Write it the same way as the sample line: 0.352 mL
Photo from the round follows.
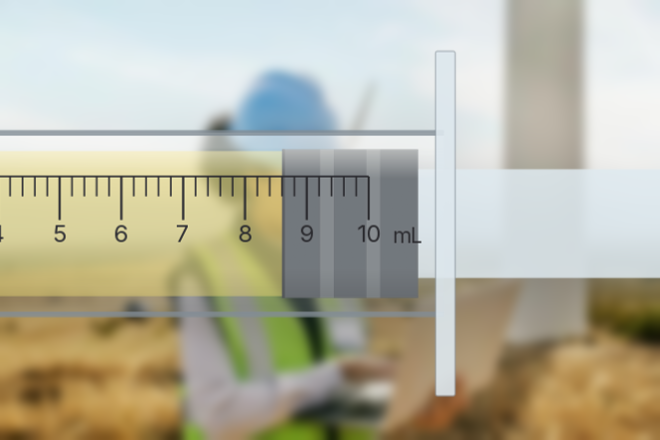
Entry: 8.6 mL
